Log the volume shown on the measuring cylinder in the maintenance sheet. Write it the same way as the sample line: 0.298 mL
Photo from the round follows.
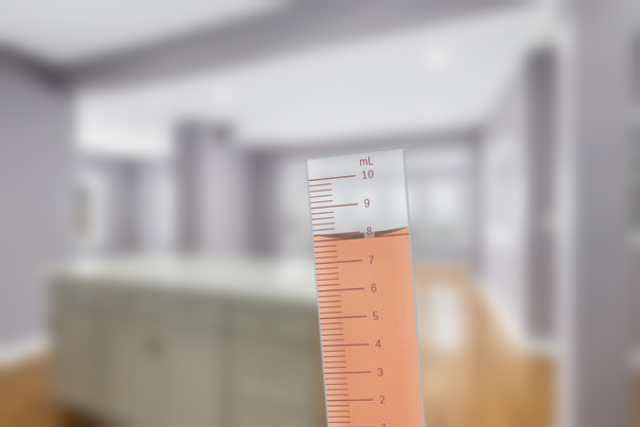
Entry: 7.8 mL
